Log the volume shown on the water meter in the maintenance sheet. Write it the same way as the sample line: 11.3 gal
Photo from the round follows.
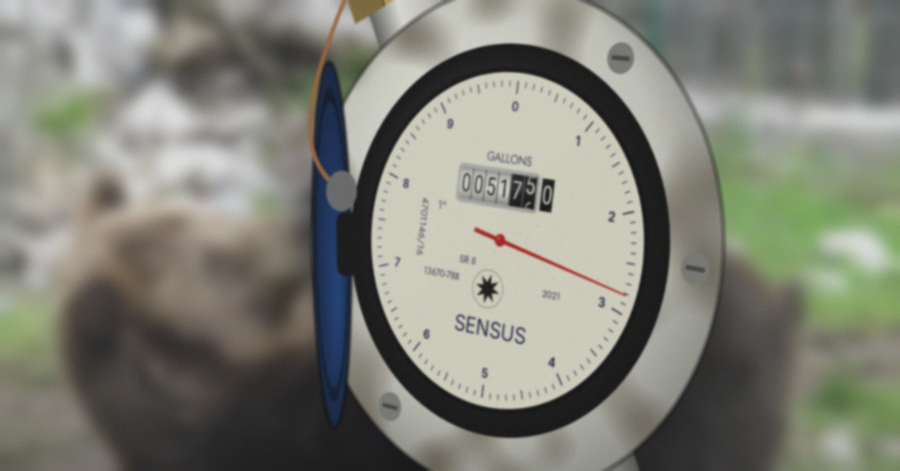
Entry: 51752.8 gal
